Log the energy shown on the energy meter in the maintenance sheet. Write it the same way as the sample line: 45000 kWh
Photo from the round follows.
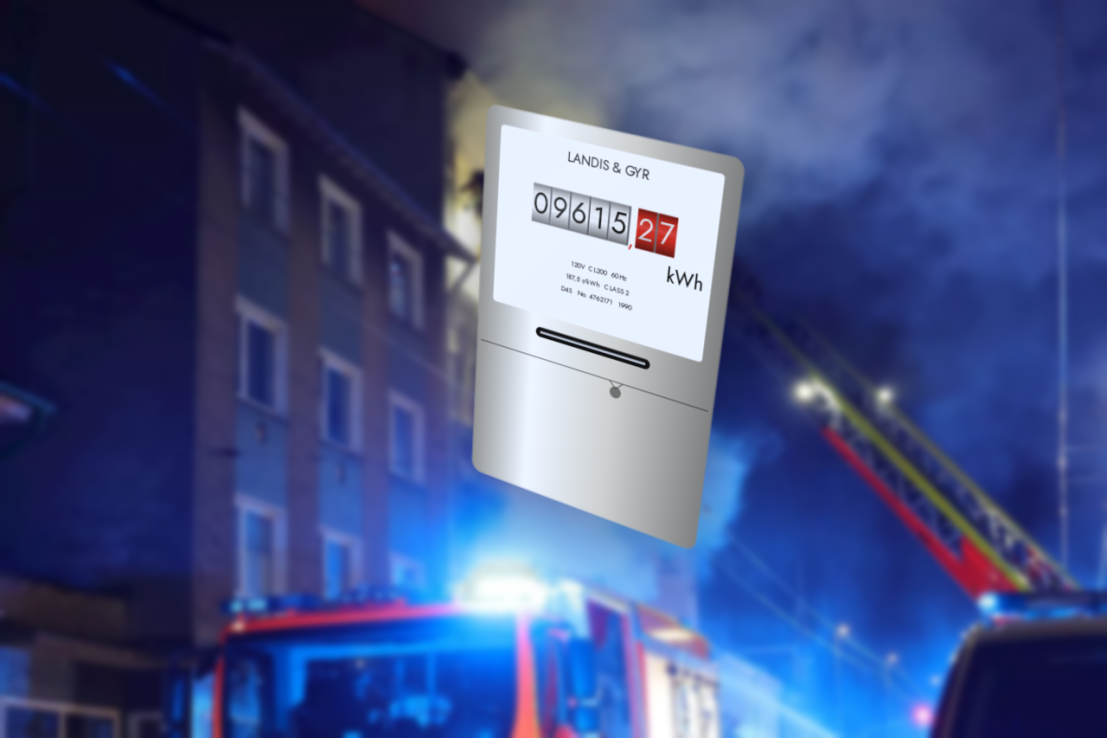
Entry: 9615.27 kWh
